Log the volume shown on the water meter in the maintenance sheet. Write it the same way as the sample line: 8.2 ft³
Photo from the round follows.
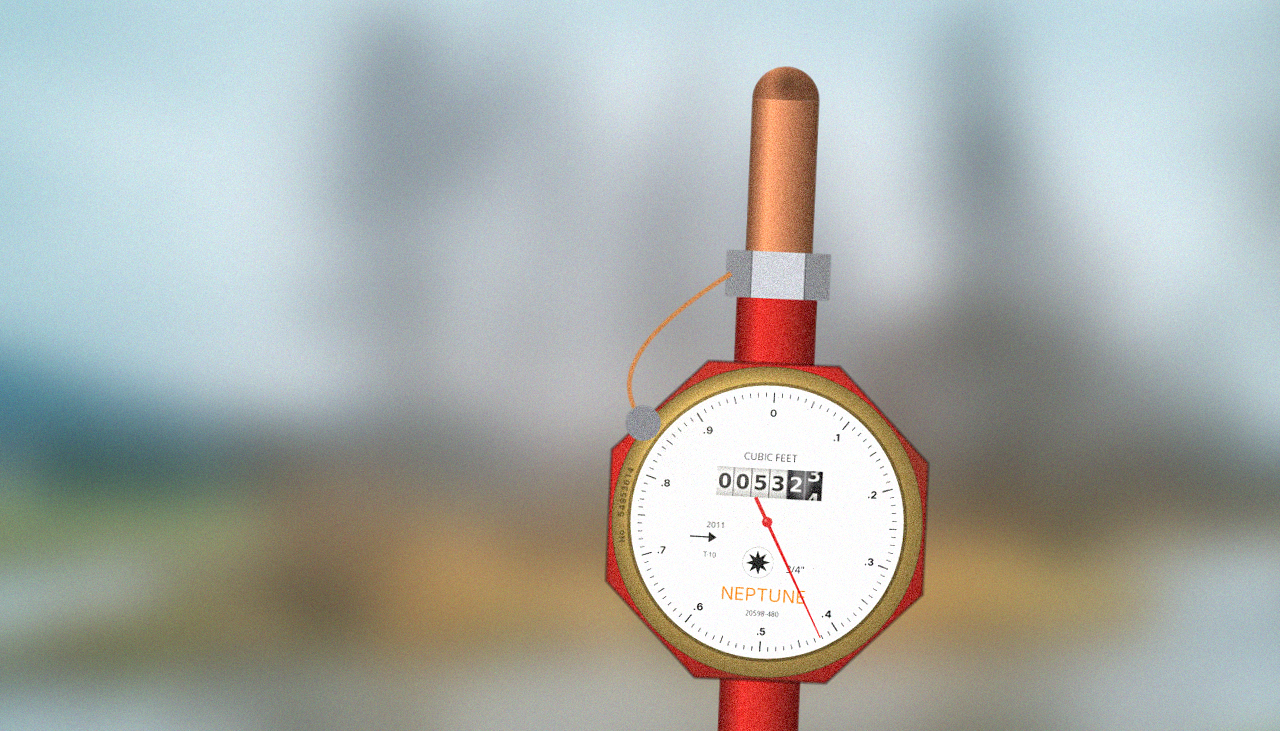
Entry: 5323.42 ft³
